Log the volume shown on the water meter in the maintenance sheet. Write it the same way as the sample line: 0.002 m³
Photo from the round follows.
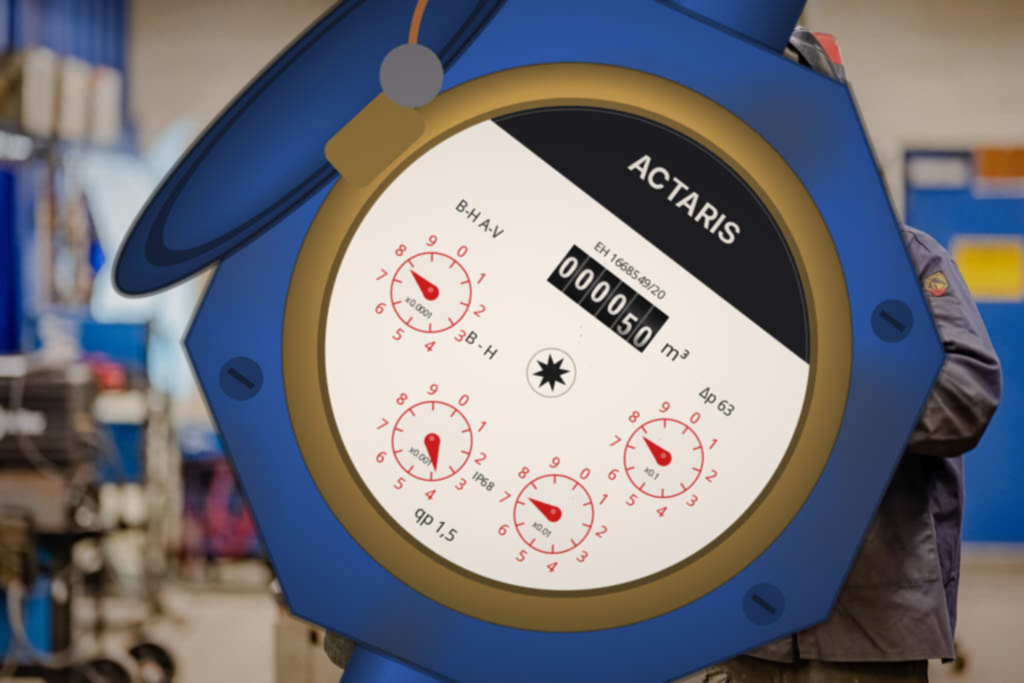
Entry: 49.7737 m³
